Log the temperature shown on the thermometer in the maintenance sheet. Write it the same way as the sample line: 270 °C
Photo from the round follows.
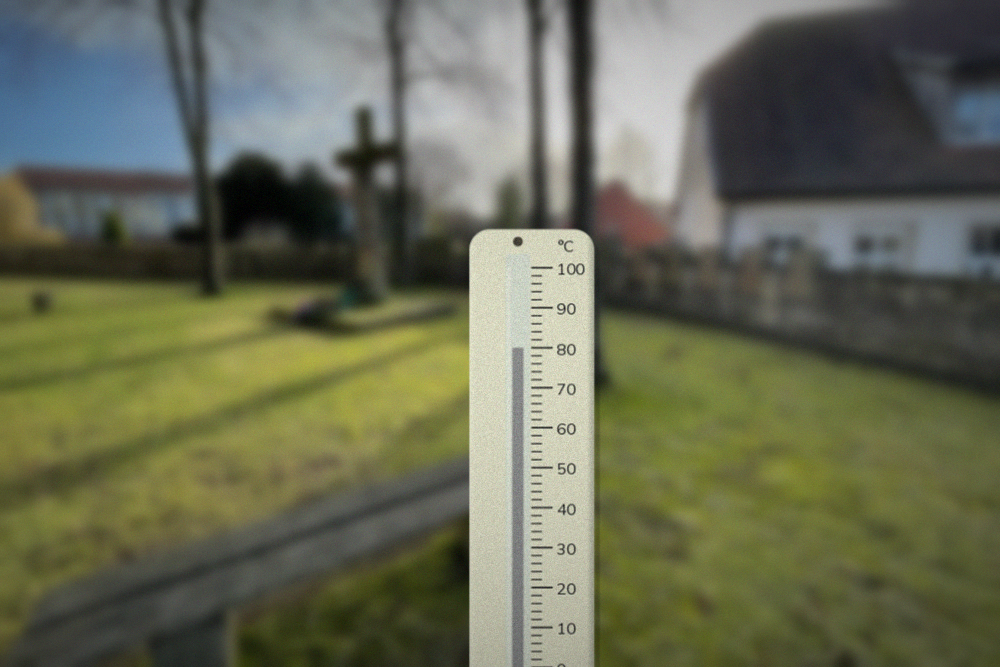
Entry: 80 °C
